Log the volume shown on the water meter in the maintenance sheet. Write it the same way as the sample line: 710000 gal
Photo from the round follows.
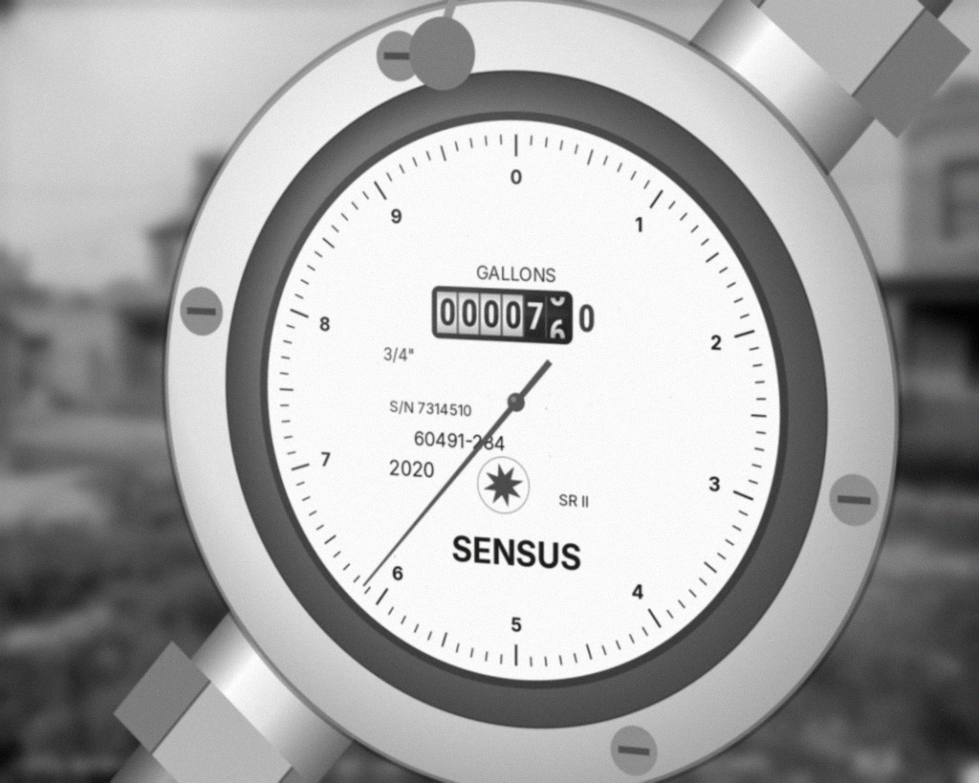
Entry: 756.1 gal
